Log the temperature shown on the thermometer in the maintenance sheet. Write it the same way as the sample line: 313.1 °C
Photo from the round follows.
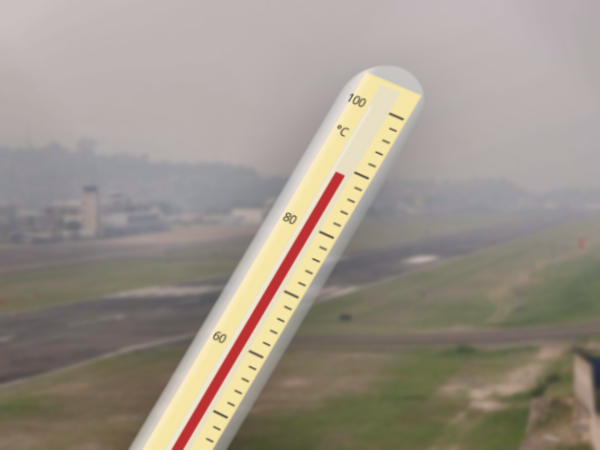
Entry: 89 °C
